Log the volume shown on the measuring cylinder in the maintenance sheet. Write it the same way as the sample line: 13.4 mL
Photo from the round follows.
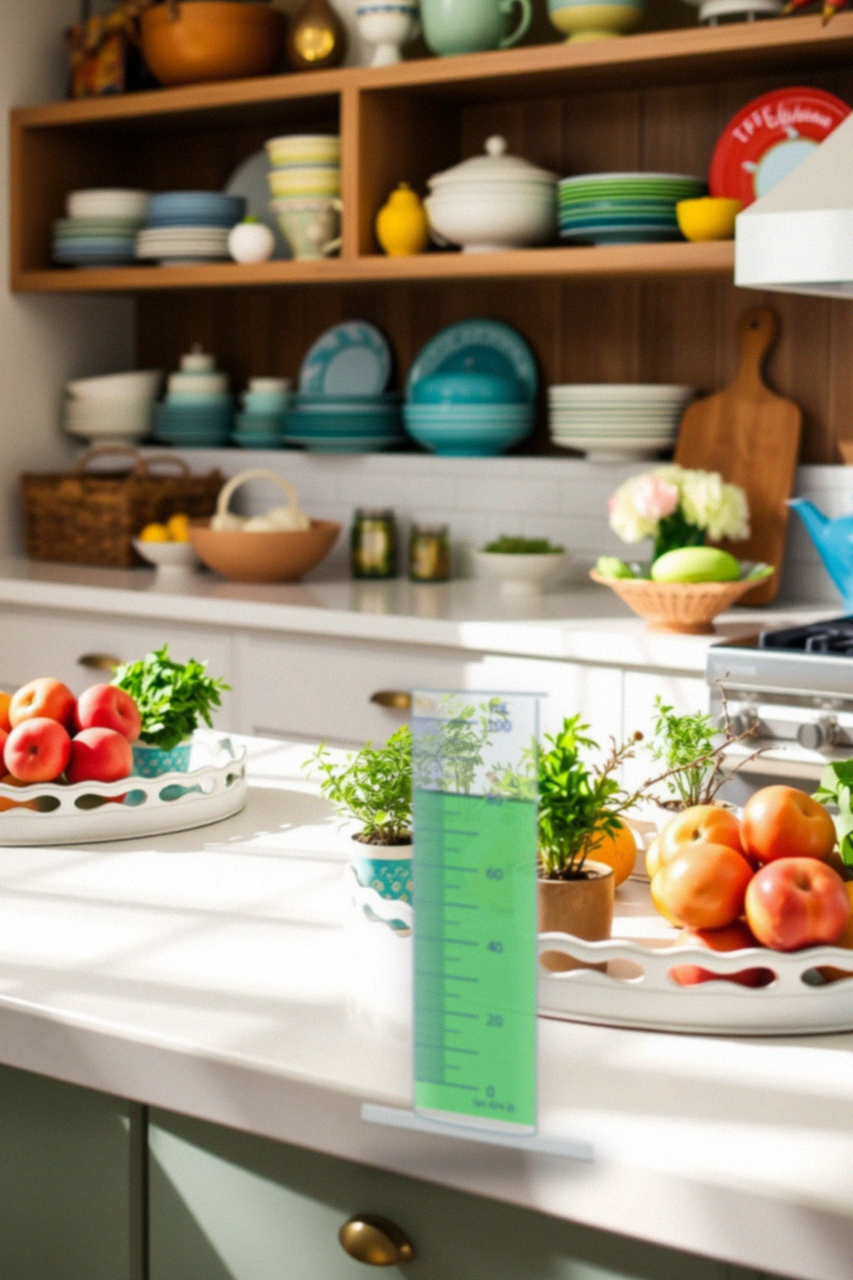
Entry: 80 mL
